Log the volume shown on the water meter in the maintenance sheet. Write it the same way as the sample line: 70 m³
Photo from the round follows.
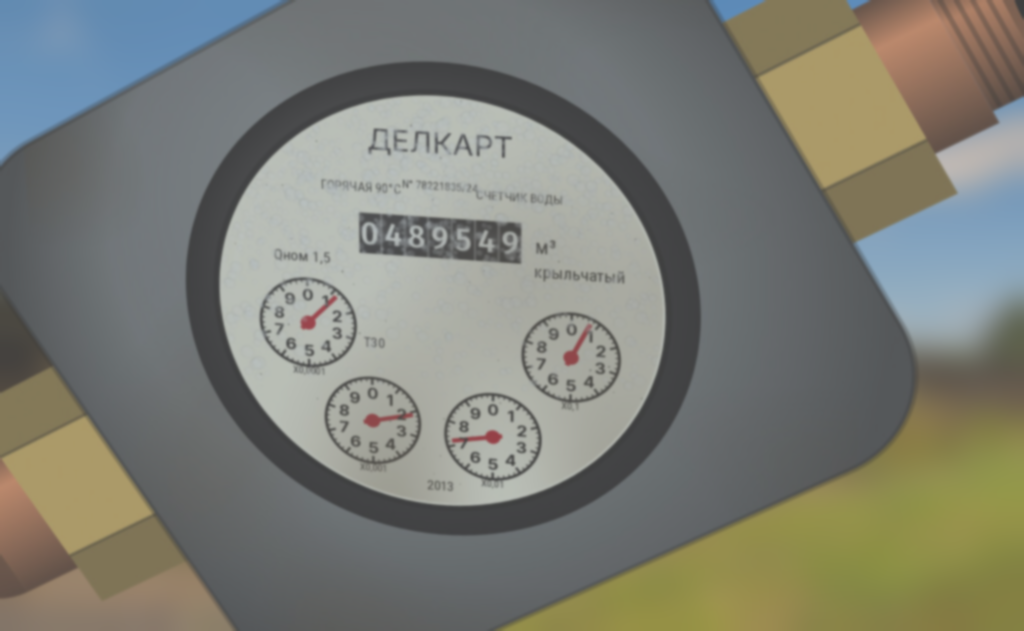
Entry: 489549.0721 m³
